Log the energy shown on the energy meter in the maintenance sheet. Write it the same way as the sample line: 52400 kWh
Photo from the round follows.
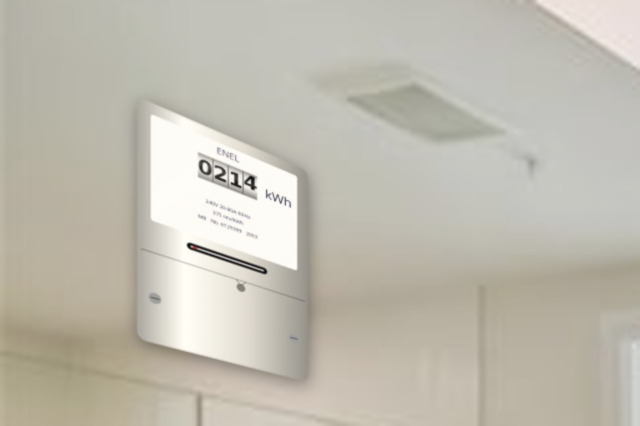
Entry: 214 kWh
